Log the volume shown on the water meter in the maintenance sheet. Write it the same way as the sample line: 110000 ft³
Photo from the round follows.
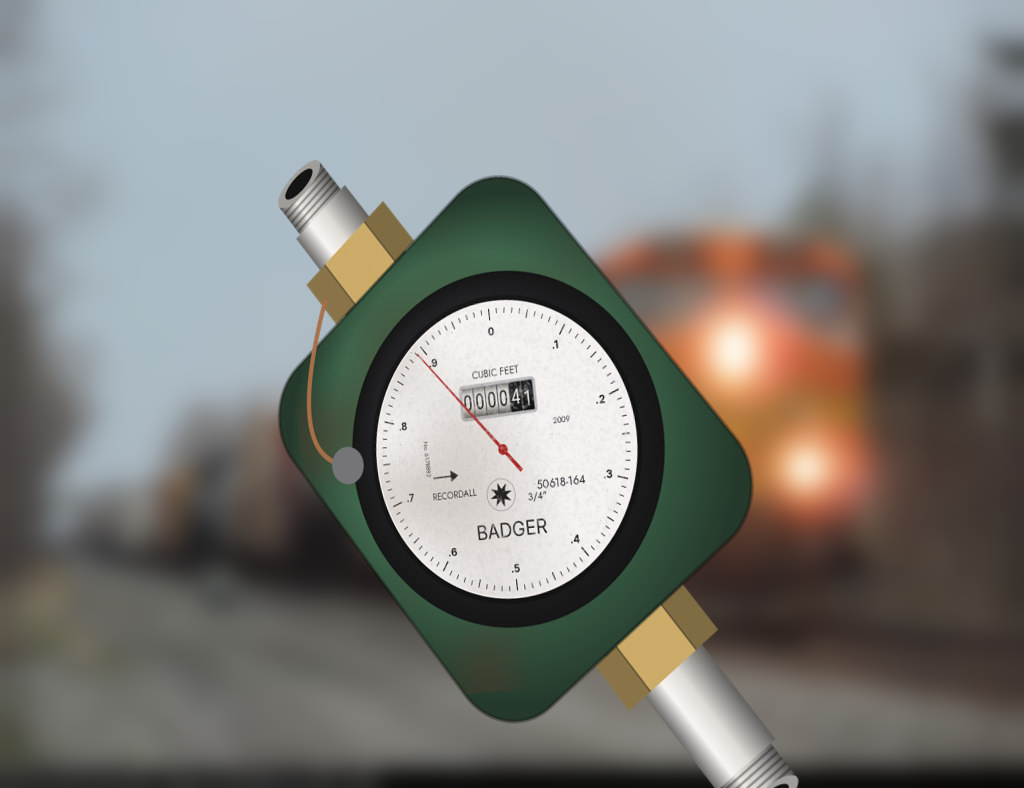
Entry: 40.89 ft³
